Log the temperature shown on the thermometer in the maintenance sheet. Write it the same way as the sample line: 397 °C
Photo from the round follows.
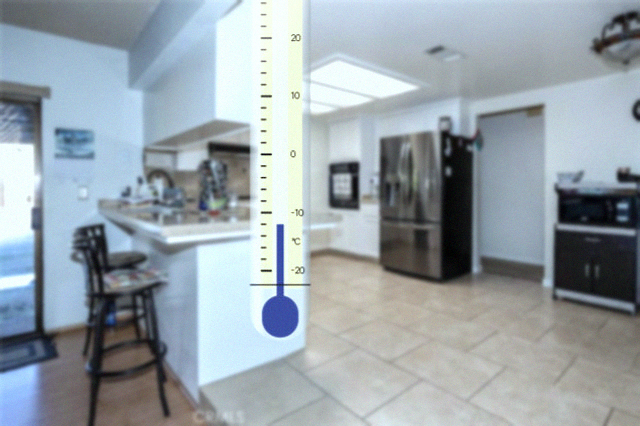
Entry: -12 °C
